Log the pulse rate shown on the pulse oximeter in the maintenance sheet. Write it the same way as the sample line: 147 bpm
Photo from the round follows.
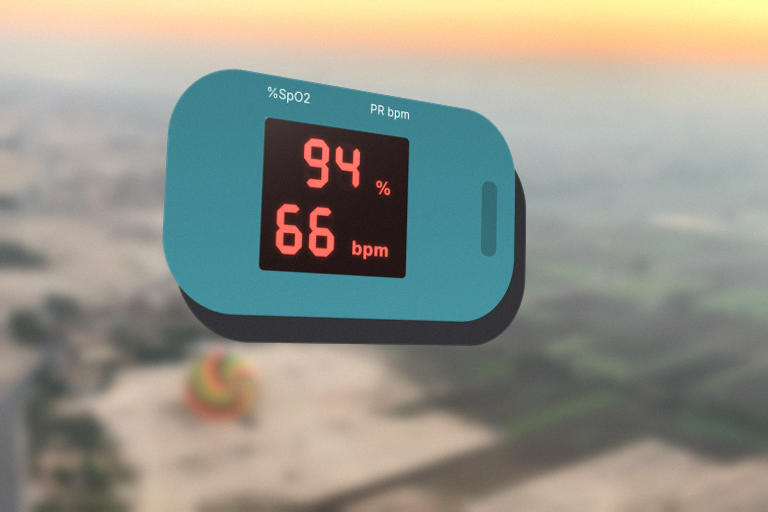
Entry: 66 bpm
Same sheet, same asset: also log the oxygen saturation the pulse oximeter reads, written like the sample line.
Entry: 94 %
